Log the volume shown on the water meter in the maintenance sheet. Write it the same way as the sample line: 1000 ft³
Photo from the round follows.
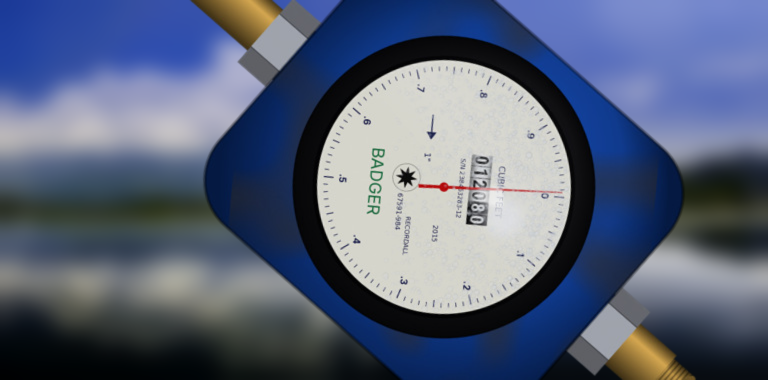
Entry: 12079.99 ft³
